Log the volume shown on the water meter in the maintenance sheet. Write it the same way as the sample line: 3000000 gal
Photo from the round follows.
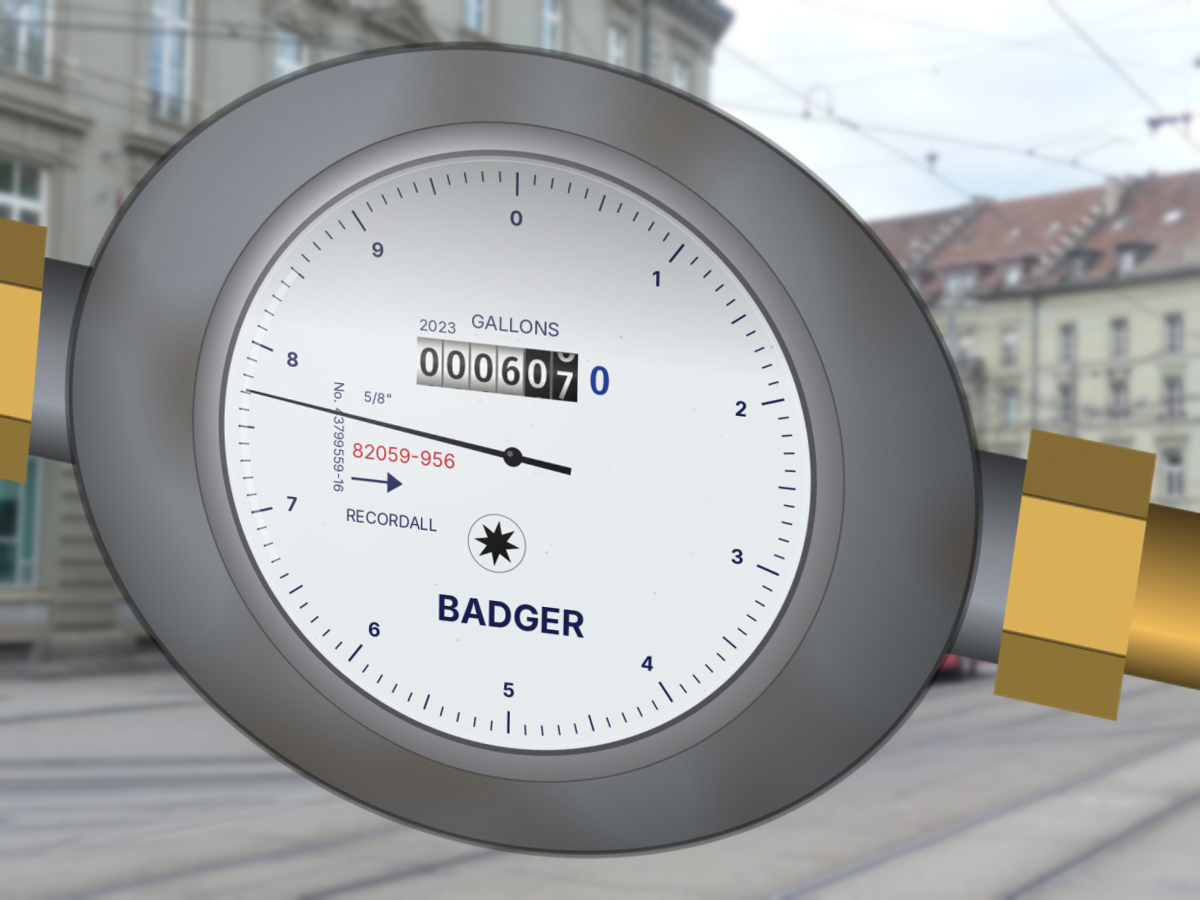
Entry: 6067.7 gal
